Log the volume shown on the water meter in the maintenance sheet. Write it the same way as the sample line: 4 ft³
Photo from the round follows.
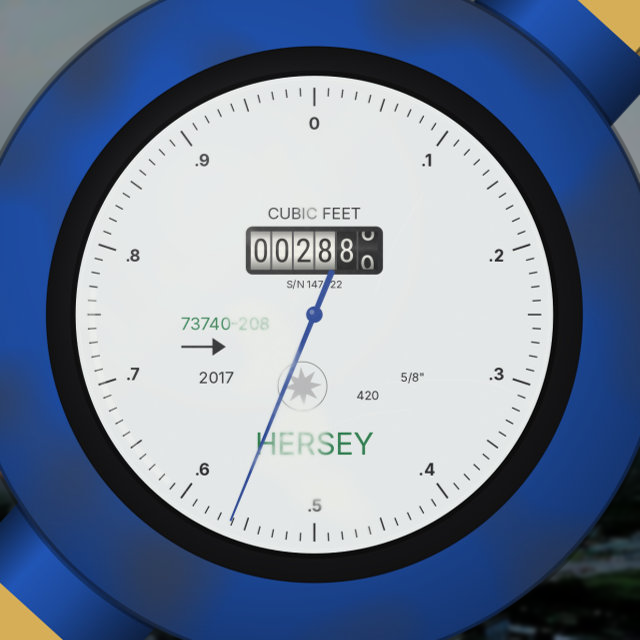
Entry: 2888.56 ft³
